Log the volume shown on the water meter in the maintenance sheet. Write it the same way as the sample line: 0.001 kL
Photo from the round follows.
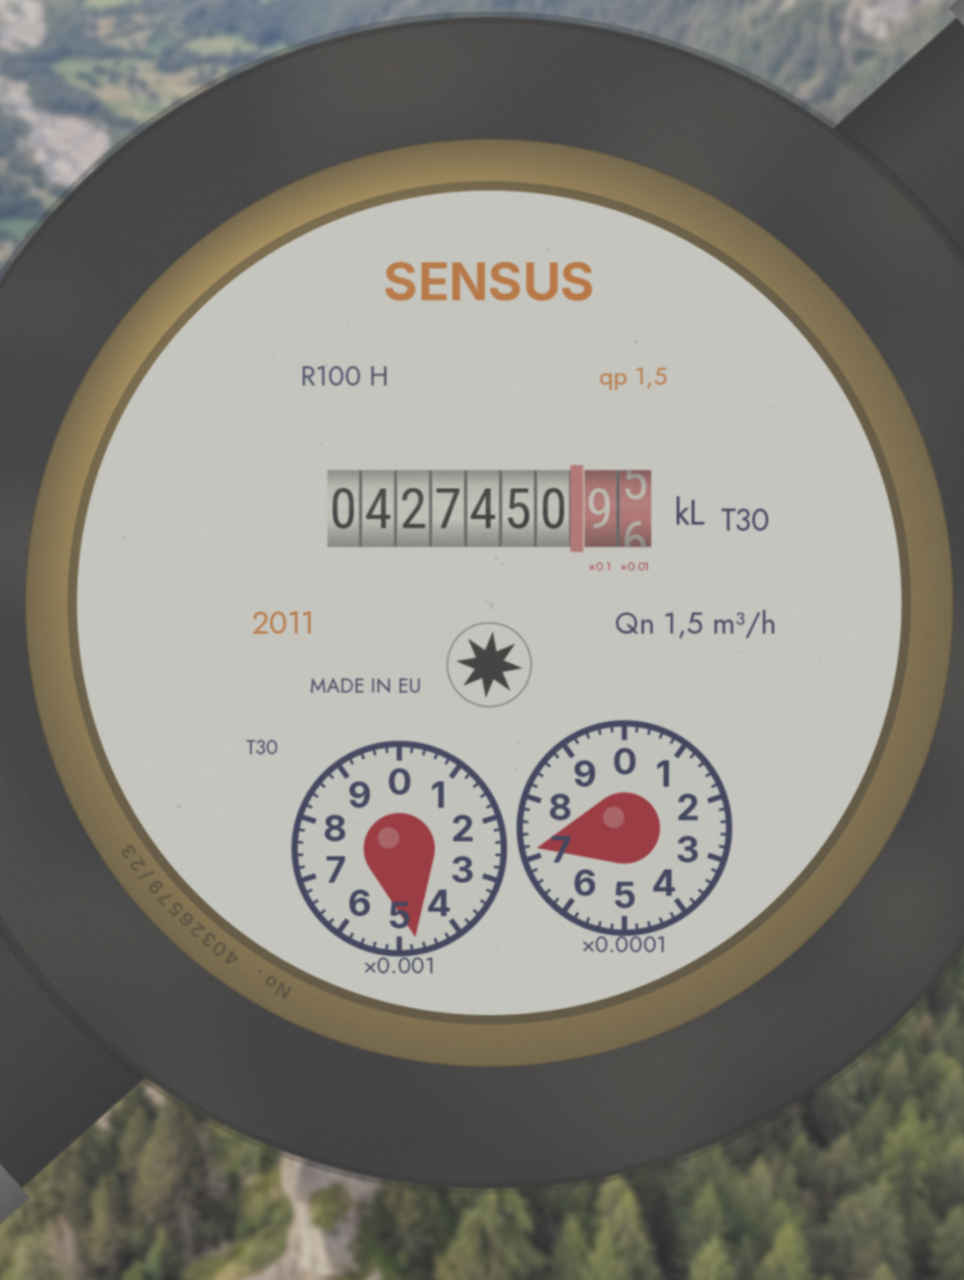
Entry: 427450.9547 kL
